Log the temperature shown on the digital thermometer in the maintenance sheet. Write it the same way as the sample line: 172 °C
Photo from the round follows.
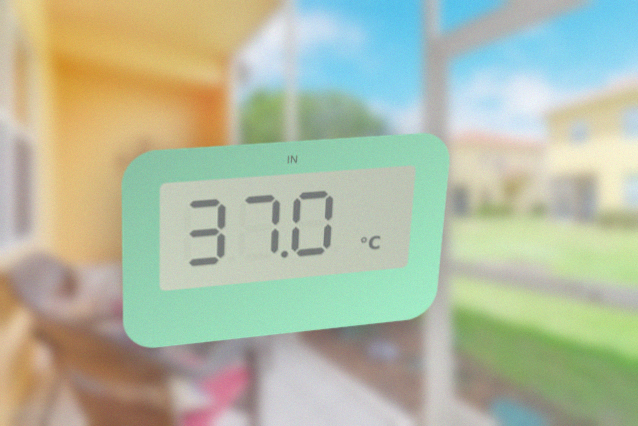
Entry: 37.0 °C
